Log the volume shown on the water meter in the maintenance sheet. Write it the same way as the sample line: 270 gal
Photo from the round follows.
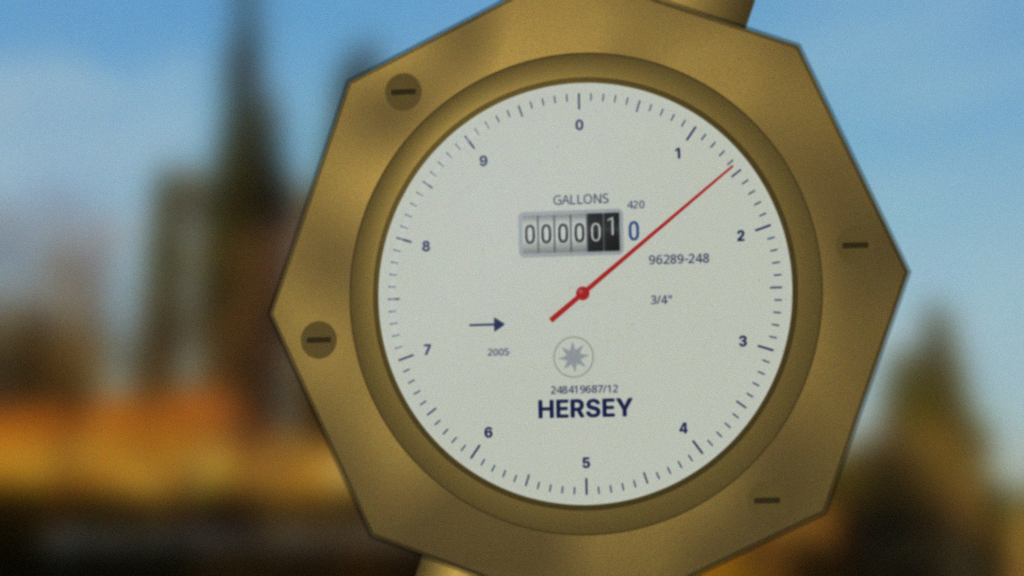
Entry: 11.4 gal
